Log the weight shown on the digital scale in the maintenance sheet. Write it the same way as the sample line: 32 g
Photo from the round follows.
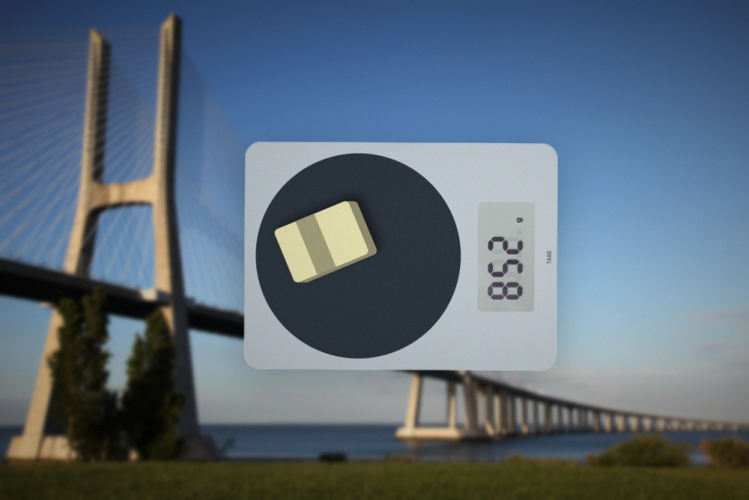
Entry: 852 g
